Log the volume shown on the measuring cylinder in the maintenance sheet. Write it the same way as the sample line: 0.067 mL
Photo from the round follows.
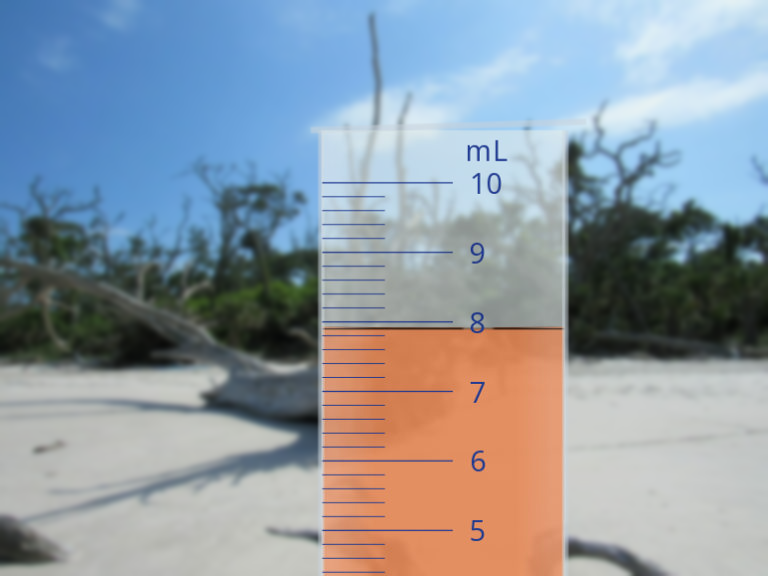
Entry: 7.9 mL
